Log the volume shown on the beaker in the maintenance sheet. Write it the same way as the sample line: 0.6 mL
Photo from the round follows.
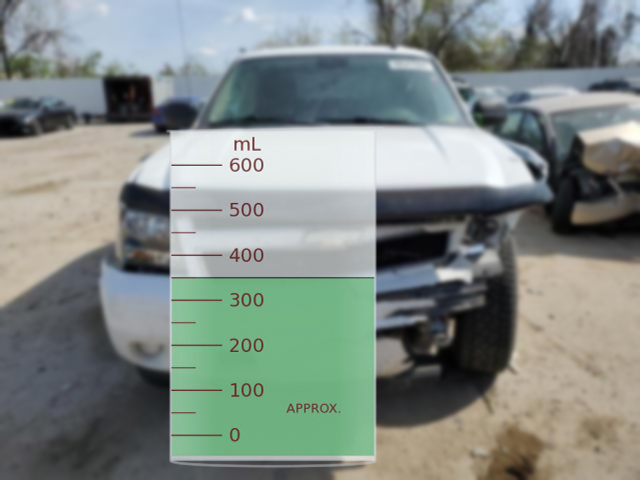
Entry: 350 mL
